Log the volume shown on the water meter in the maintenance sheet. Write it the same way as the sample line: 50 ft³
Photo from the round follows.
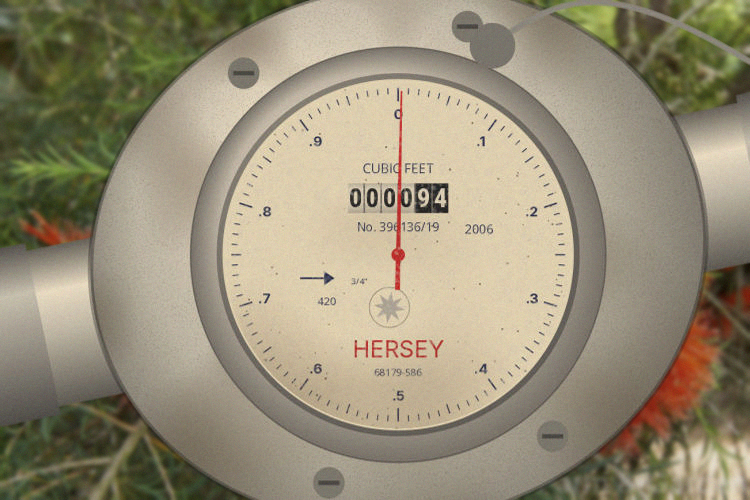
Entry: 94.00 ft³
